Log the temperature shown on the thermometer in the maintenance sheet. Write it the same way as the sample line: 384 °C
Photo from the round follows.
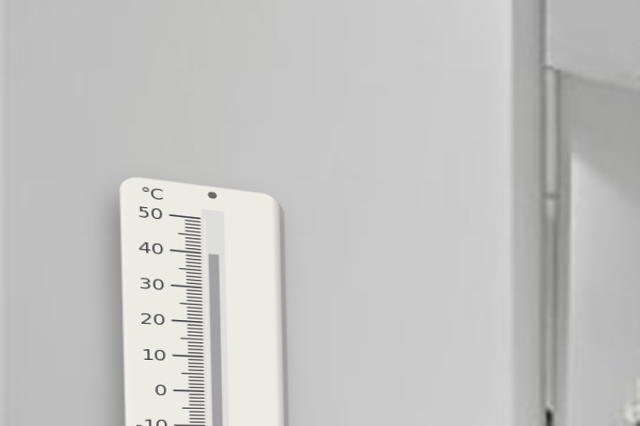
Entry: 40 °C
